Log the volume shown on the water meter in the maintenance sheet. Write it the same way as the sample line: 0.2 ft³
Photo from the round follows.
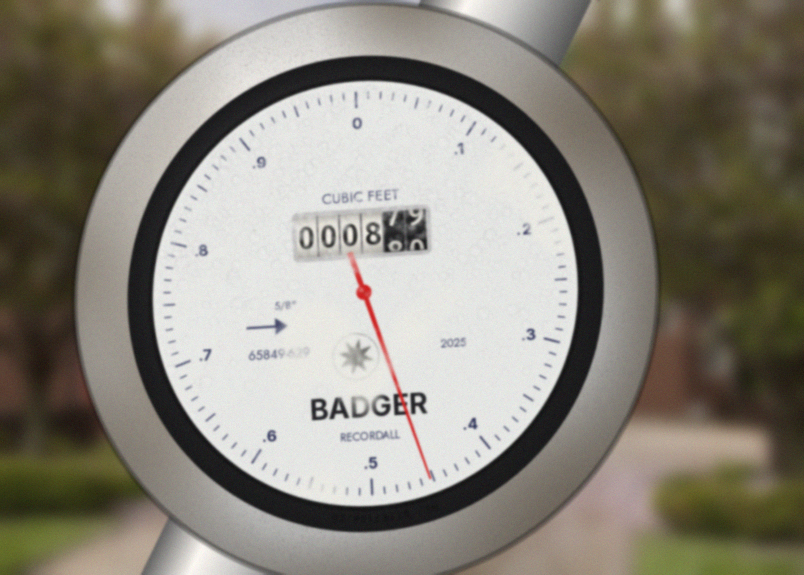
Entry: 879.45 ft³
